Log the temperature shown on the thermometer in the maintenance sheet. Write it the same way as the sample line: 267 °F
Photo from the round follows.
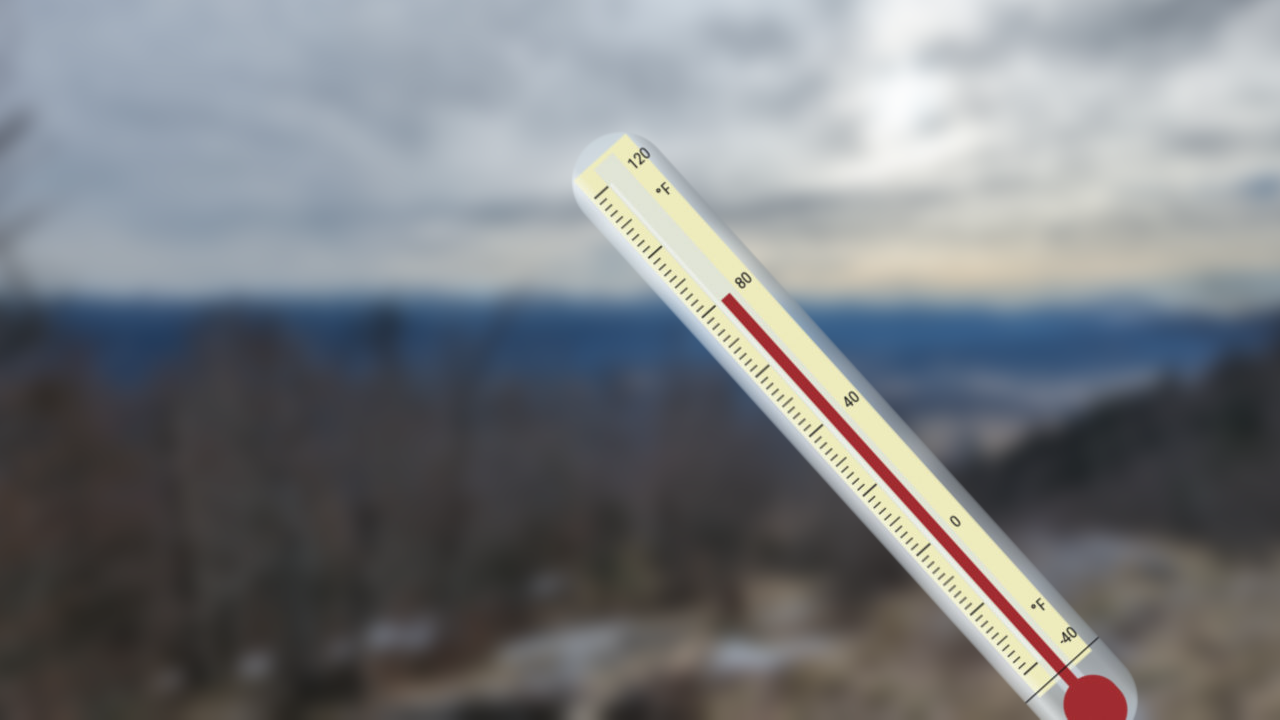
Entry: 80 °F
